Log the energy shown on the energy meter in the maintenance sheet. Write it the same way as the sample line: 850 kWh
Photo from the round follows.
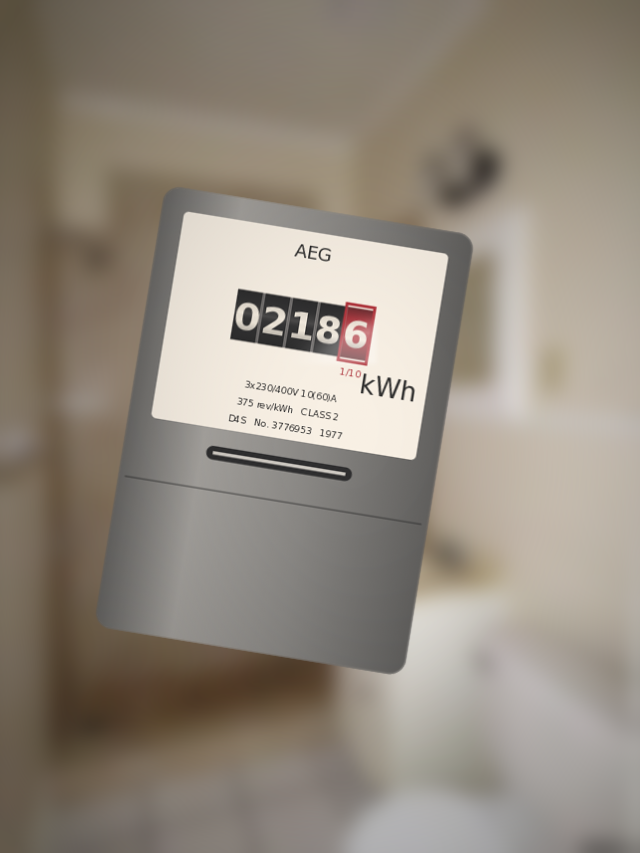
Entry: 218.6 kWh
